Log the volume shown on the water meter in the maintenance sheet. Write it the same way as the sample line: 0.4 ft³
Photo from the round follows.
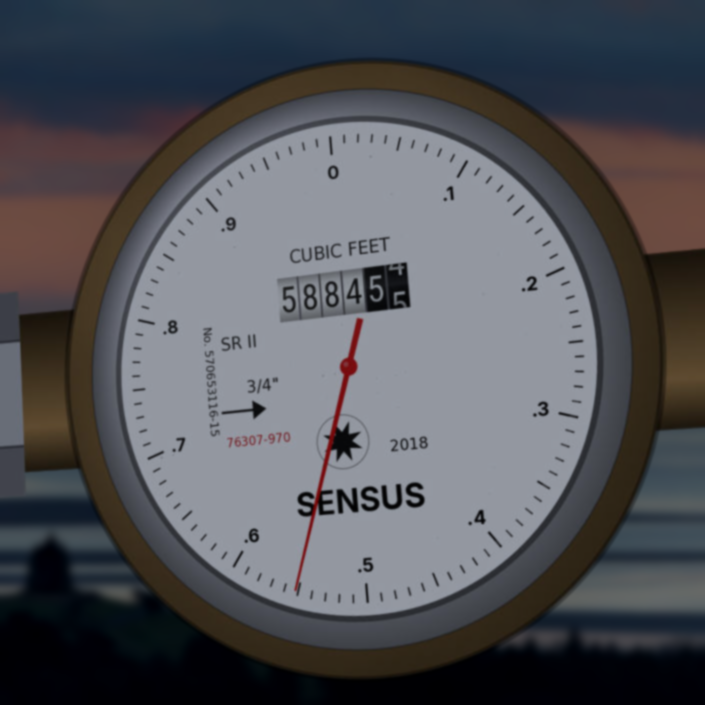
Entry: 588454.55 ft³
